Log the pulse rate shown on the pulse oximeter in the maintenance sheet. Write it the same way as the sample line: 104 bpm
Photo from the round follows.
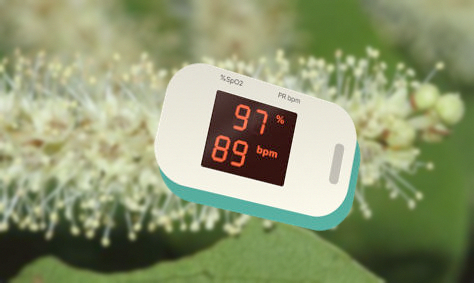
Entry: 89 bpm
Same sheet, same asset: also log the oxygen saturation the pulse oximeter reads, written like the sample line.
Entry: 97 %
